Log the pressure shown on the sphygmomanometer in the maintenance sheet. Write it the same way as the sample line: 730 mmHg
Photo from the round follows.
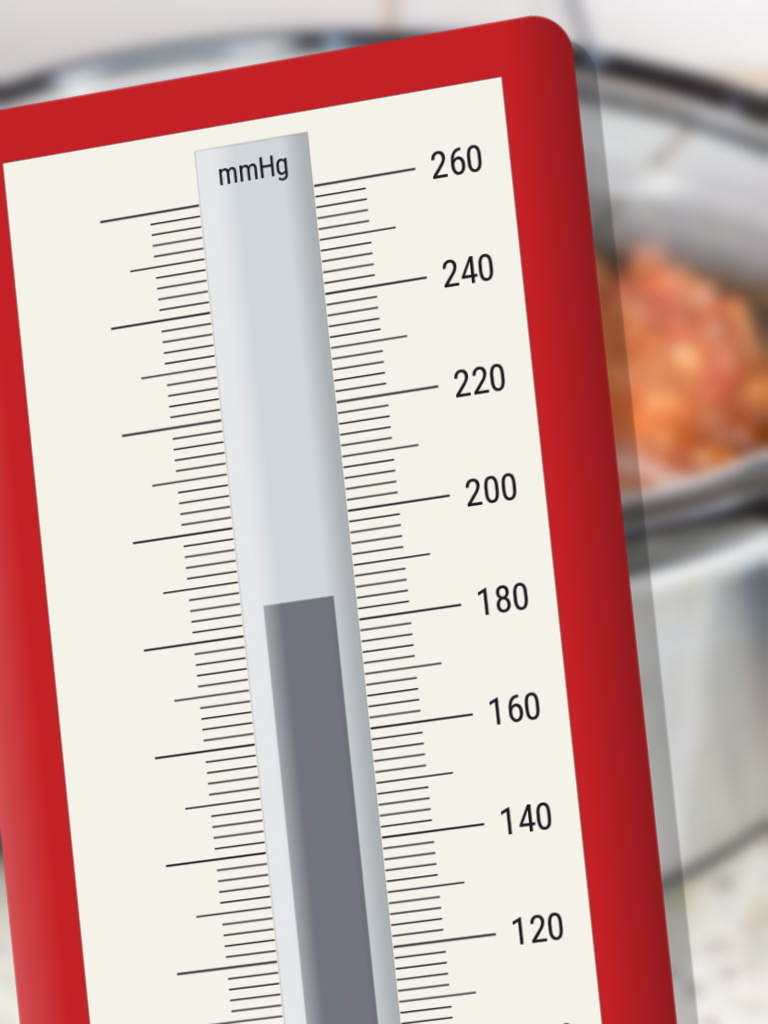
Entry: 185 mmHg
